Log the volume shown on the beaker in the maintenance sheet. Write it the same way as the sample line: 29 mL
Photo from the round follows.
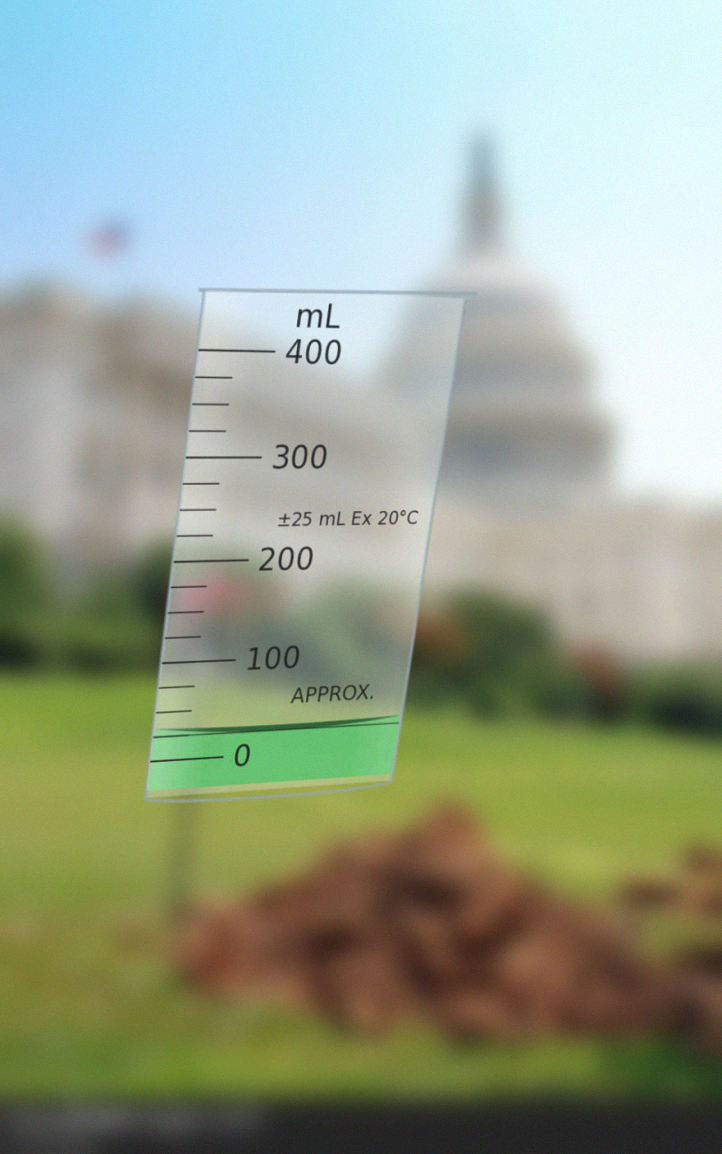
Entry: 25 mL
